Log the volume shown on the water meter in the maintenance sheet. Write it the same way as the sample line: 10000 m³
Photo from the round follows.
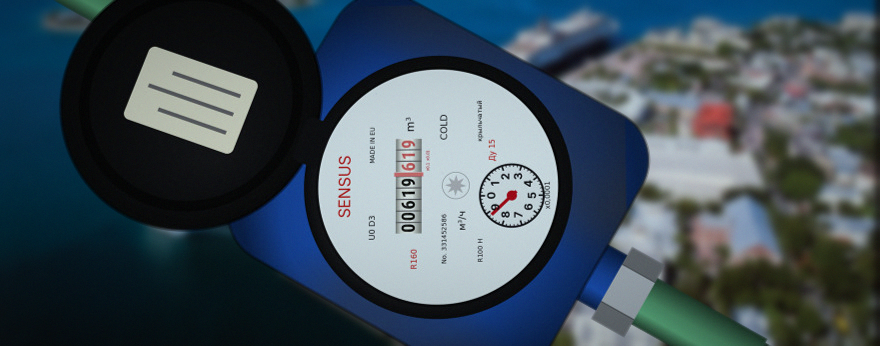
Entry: 619.6198 m³
